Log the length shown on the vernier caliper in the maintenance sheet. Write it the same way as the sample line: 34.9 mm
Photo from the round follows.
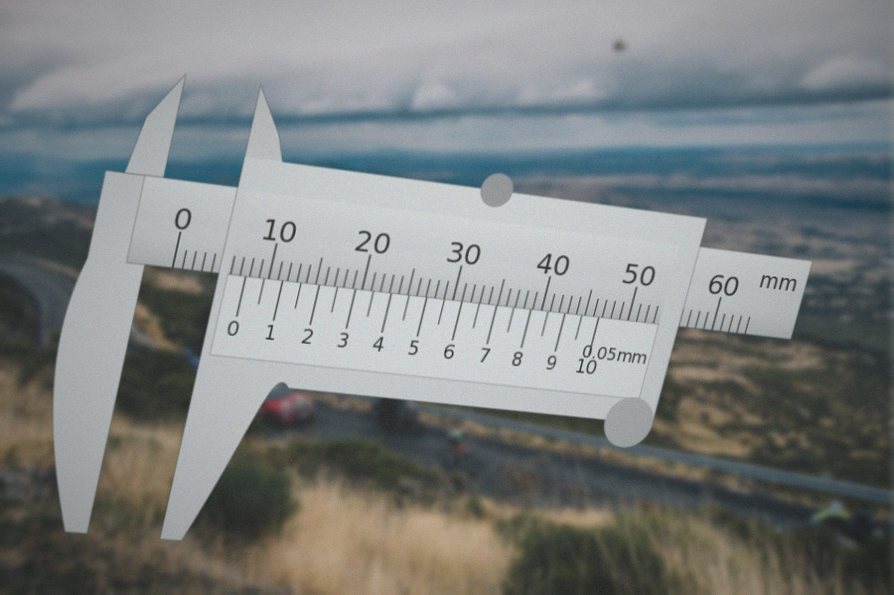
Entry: 7.6 mm
